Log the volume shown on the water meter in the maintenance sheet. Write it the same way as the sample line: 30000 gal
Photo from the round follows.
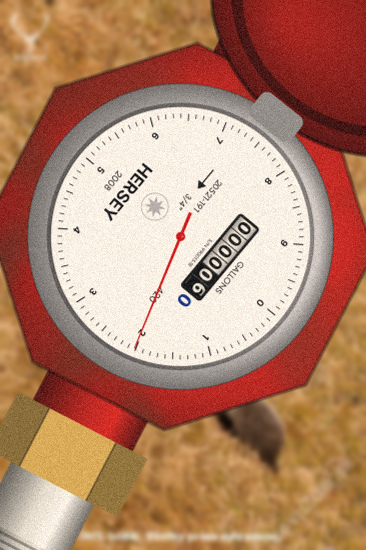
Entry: 62.0 gal
